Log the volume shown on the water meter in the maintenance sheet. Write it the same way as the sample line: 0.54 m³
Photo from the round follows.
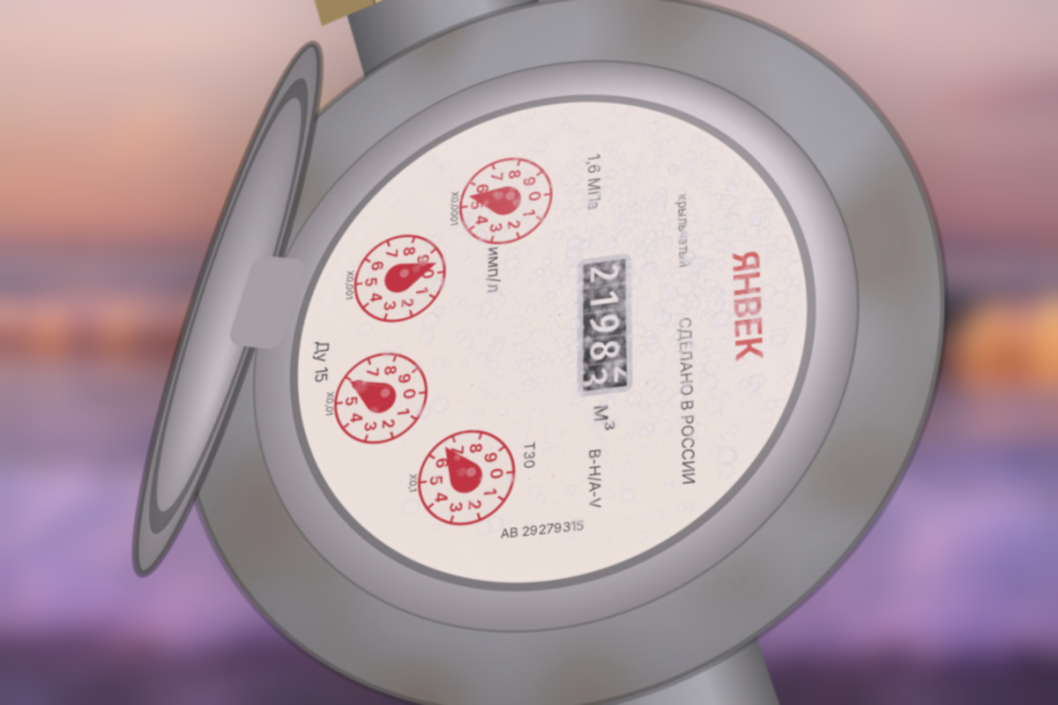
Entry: 21982.6595 m³
